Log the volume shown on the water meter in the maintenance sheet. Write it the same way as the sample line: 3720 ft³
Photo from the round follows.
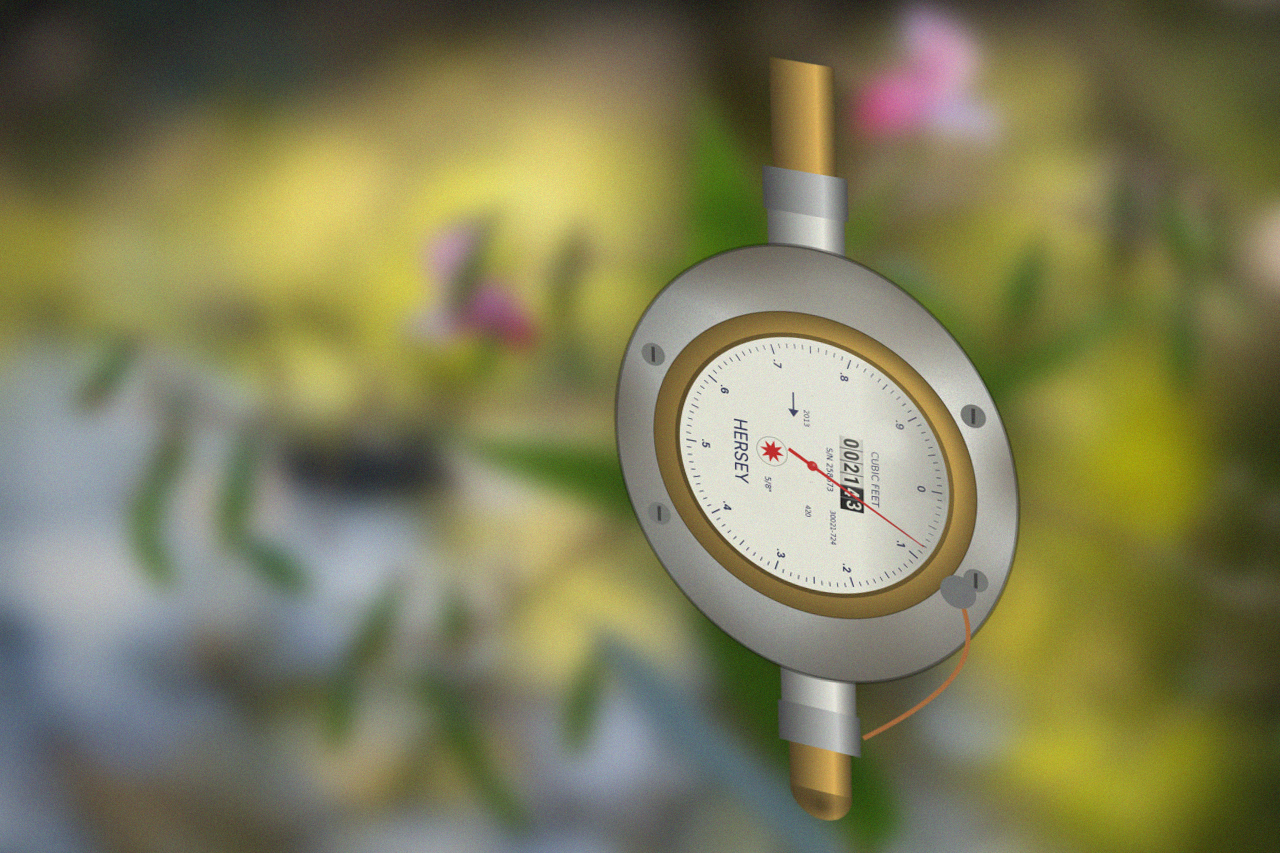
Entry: 2143.08 ft³
